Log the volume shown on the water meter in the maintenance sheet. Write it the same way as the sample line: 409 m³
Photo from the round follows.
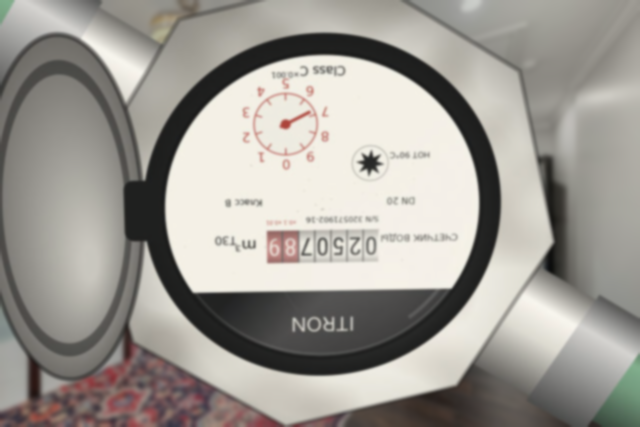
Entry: 2507.896 m³
